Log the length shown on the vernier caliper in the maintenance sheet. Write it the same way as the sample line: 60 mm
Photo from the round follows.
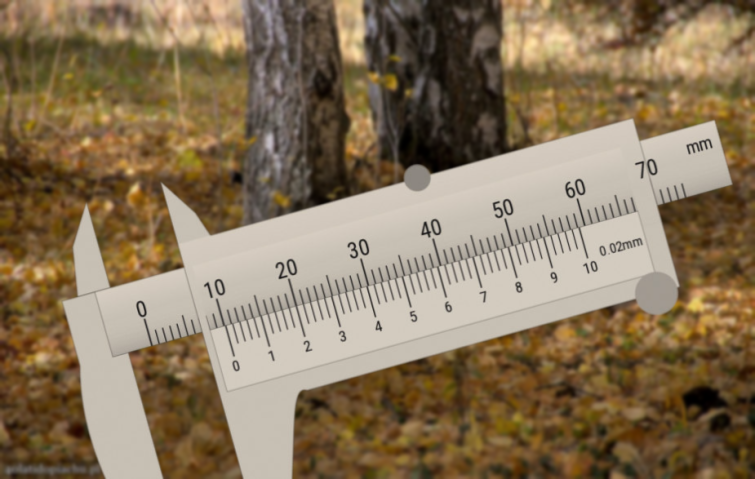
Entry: 10.2 mm
